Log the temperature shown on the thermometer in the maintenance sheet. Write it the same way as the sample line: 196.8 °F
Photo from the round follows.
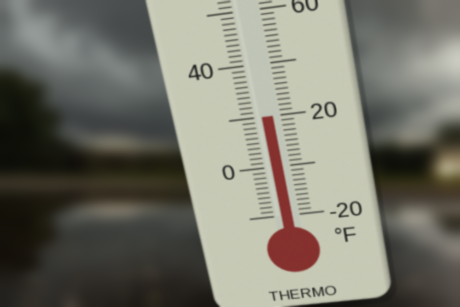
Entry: 20 °F
